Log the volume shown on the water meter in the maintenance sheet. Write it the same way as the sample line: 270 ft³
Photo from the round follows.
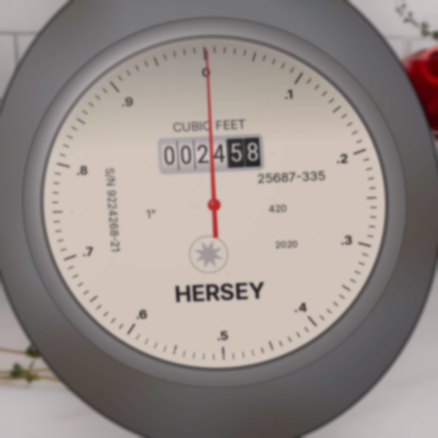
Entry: 2458.00 ft³
